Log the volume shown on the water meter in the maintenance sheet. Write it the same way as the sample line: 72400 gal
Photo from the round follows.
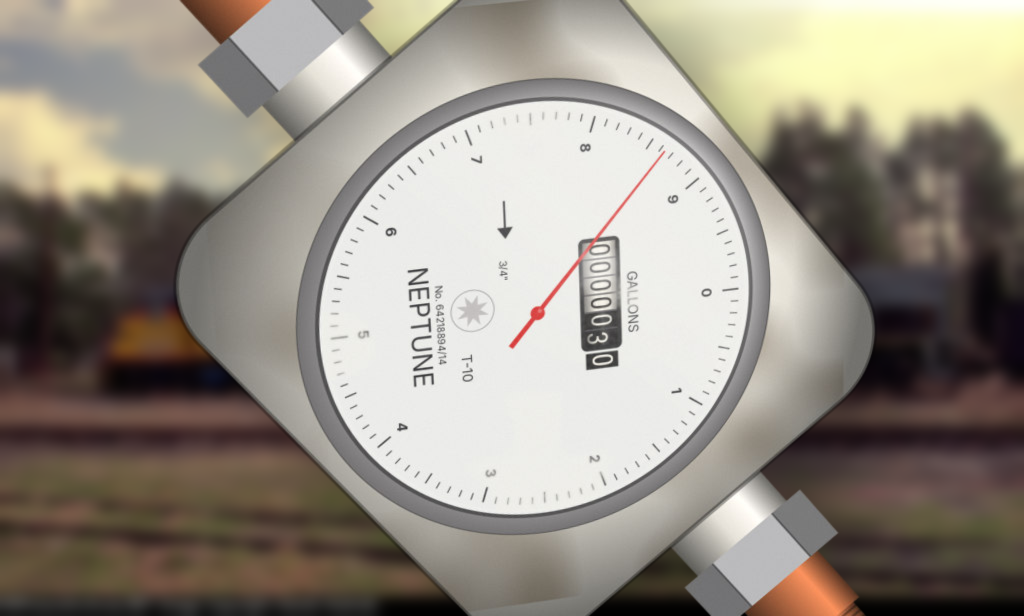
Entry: 28.6 gal
